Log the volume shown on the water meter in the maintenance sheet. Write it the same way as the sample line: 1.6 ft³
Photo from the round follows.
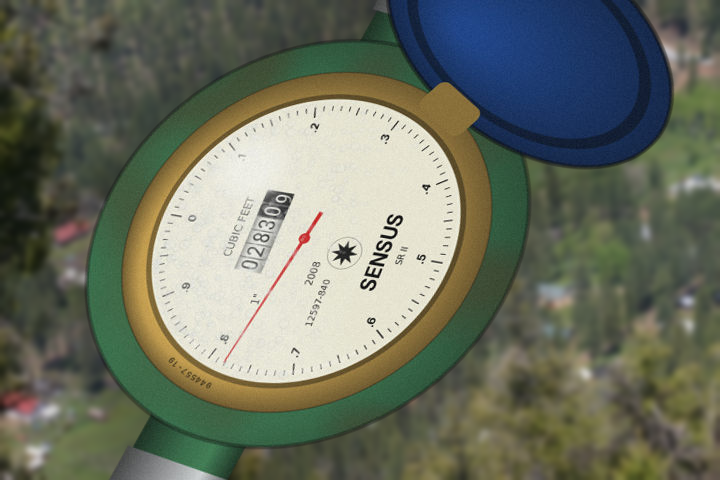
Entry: 28308.78 ft³
